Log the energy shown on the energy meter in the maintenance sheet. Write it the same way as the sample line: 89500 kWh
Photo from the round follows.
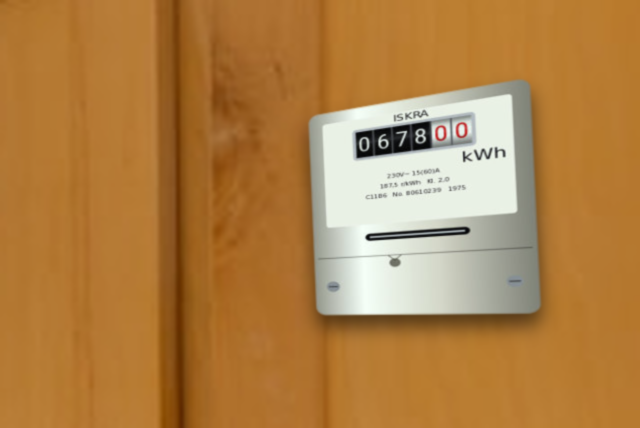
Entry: 678.00 kWh
